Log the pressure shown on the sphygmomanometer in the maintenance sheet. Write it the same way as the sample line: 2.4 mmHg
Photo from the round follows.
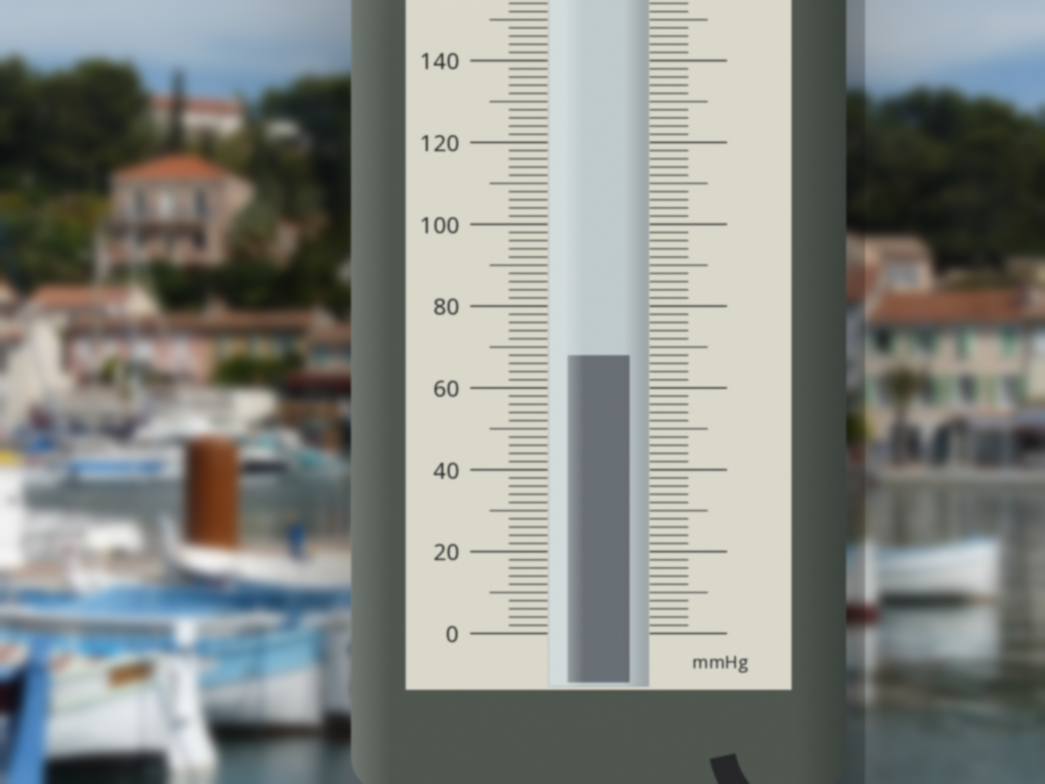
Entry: 68 mmHg
